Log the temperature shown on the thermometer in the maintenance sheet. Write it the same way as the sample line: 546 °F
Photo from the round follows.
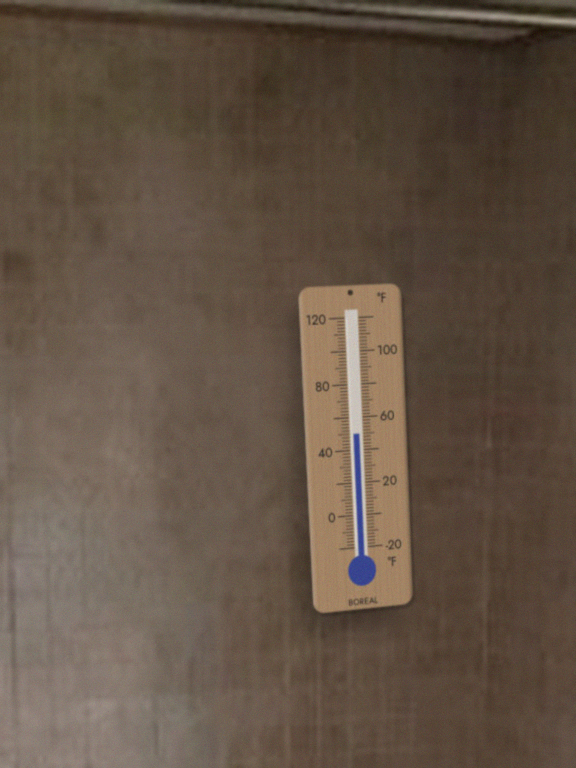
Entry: 50 °F
